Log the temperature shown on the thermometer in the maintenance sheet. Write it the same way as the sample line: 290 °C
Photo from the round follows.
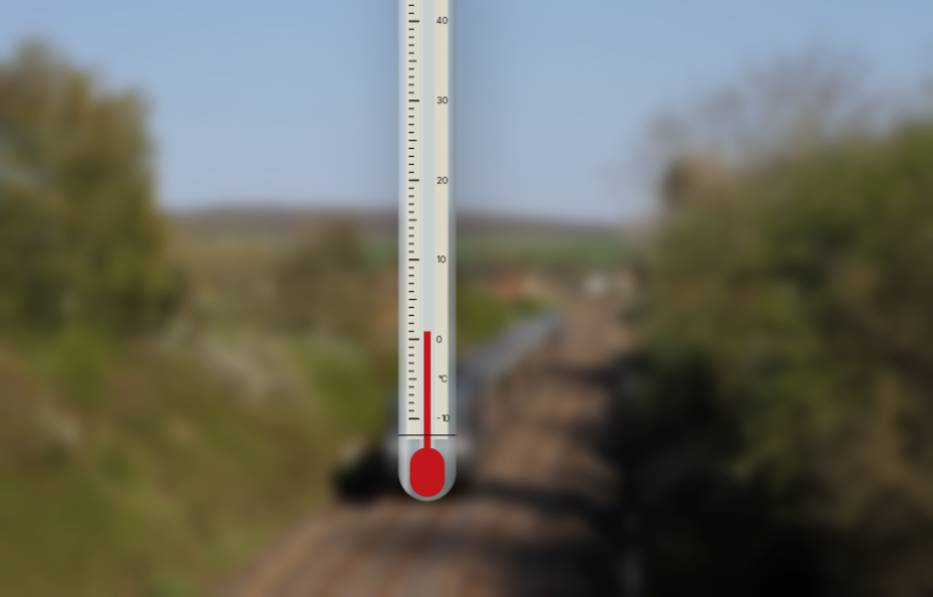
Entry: 1 °C
